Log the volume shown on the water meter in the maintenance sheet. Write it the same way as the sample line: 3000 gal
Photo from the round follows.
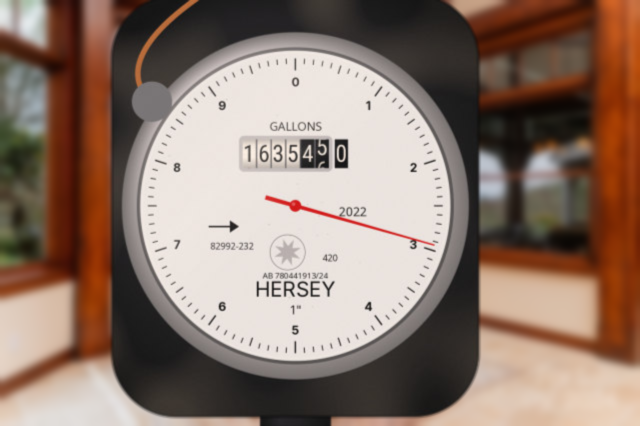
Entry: 1635452.9 gal
